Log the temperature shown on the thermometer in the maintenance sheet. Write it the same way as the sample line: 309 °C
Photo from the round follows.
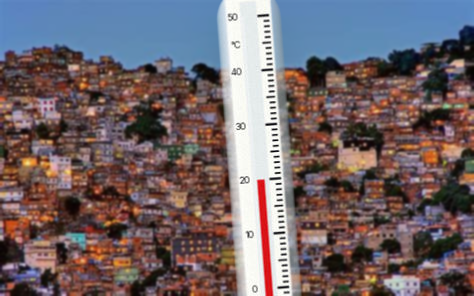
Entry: 20 °C
